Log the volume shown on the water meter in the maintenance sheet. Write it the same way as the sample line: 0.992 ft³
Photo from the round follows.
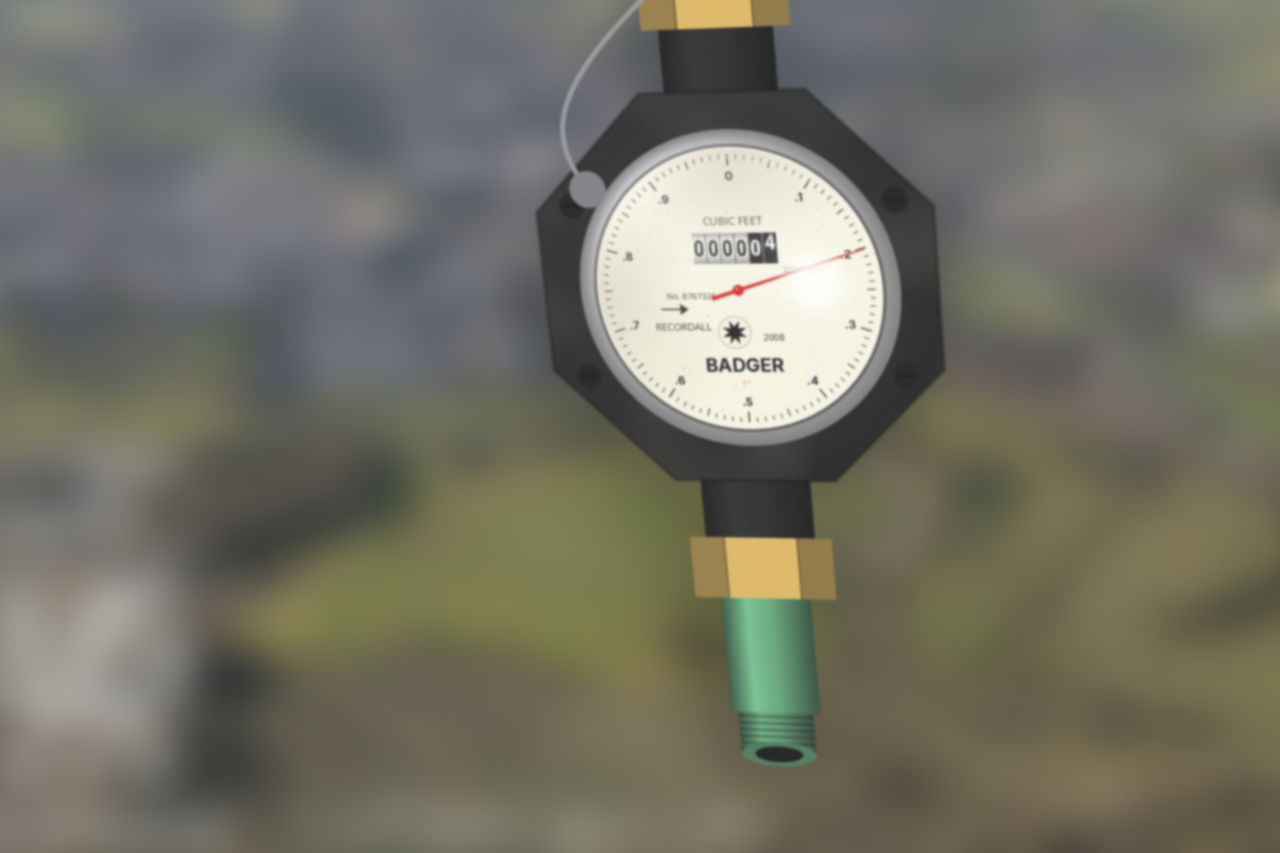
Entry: 4.20 ft³
